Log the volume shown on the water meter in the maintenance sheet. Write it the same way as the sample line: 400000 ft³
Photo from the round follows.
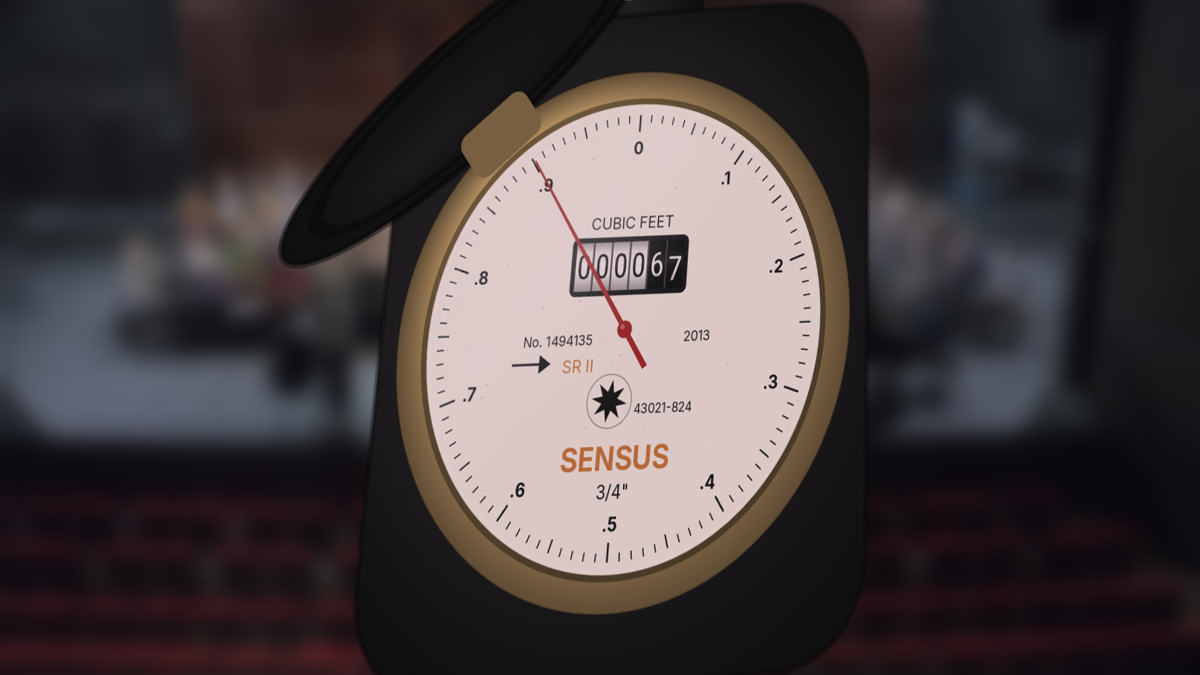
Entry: 66.90 ft³
